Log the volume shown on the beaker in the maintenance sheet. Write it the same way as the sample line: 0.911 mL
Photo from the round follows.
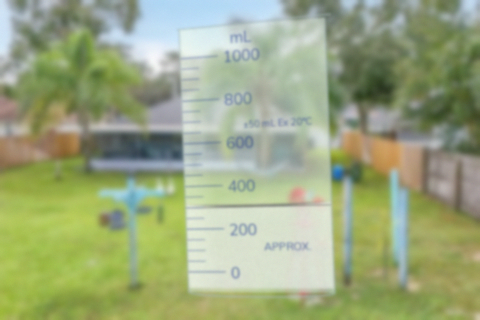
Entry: 300 mL
